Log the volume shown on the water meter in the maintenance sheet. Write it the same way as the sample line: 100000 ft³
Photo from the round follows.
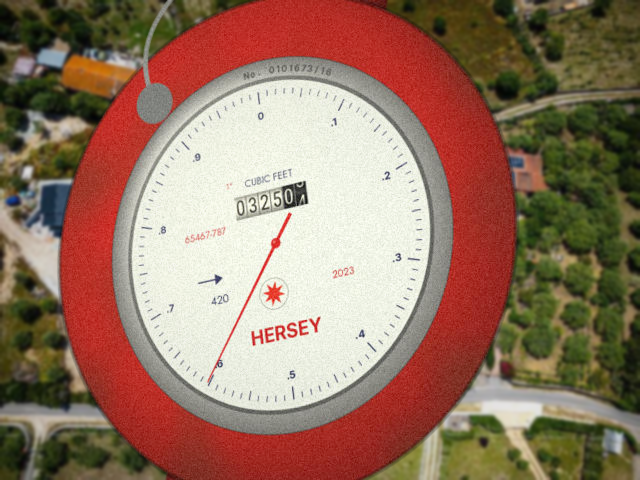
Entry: 32503.60 ft³
